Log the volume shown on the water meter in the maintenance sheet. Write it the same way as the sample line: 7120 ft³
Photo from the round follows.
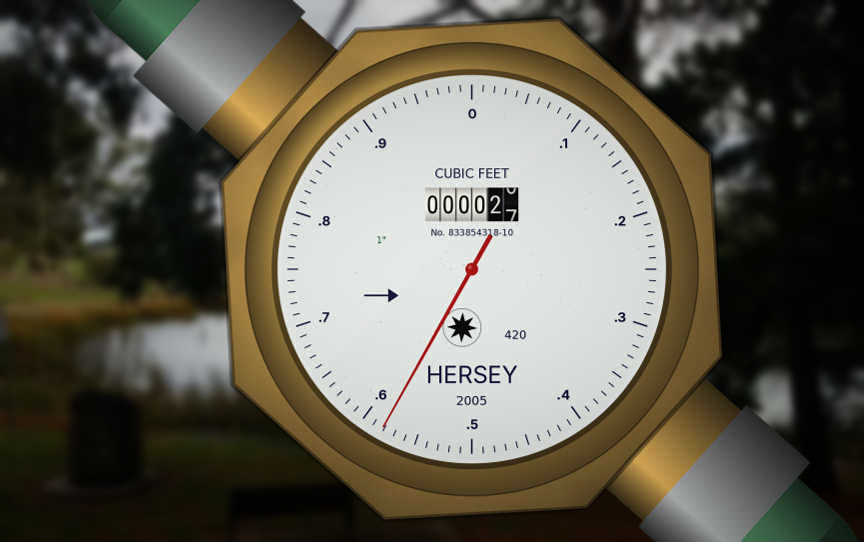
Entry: 26.58 ft³
